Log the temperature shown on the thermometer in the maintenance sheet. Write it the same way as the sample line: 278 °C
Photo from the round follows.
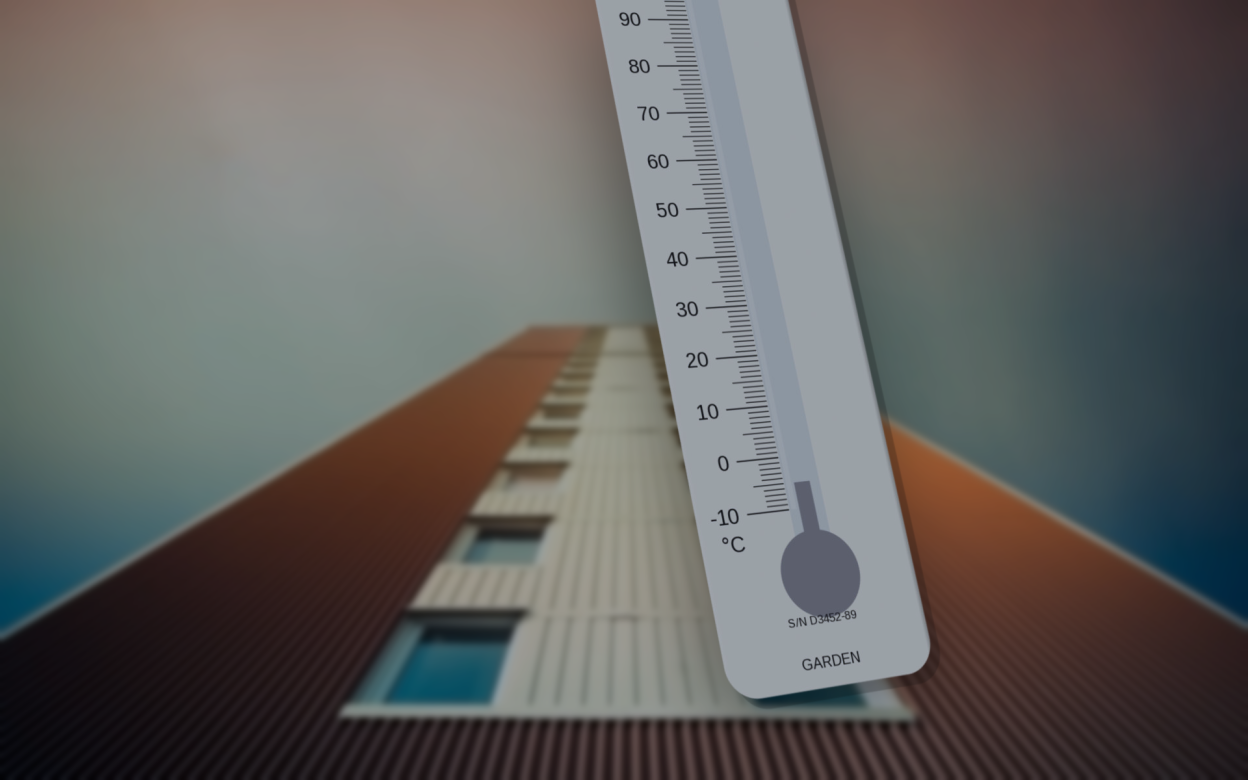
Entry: -5 °C
